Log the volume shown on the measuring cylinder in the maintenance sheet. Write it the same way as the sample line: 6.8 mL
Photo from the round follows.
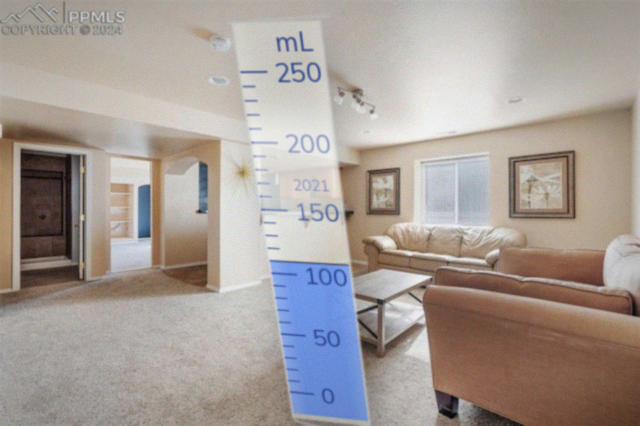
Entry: 110 mL
